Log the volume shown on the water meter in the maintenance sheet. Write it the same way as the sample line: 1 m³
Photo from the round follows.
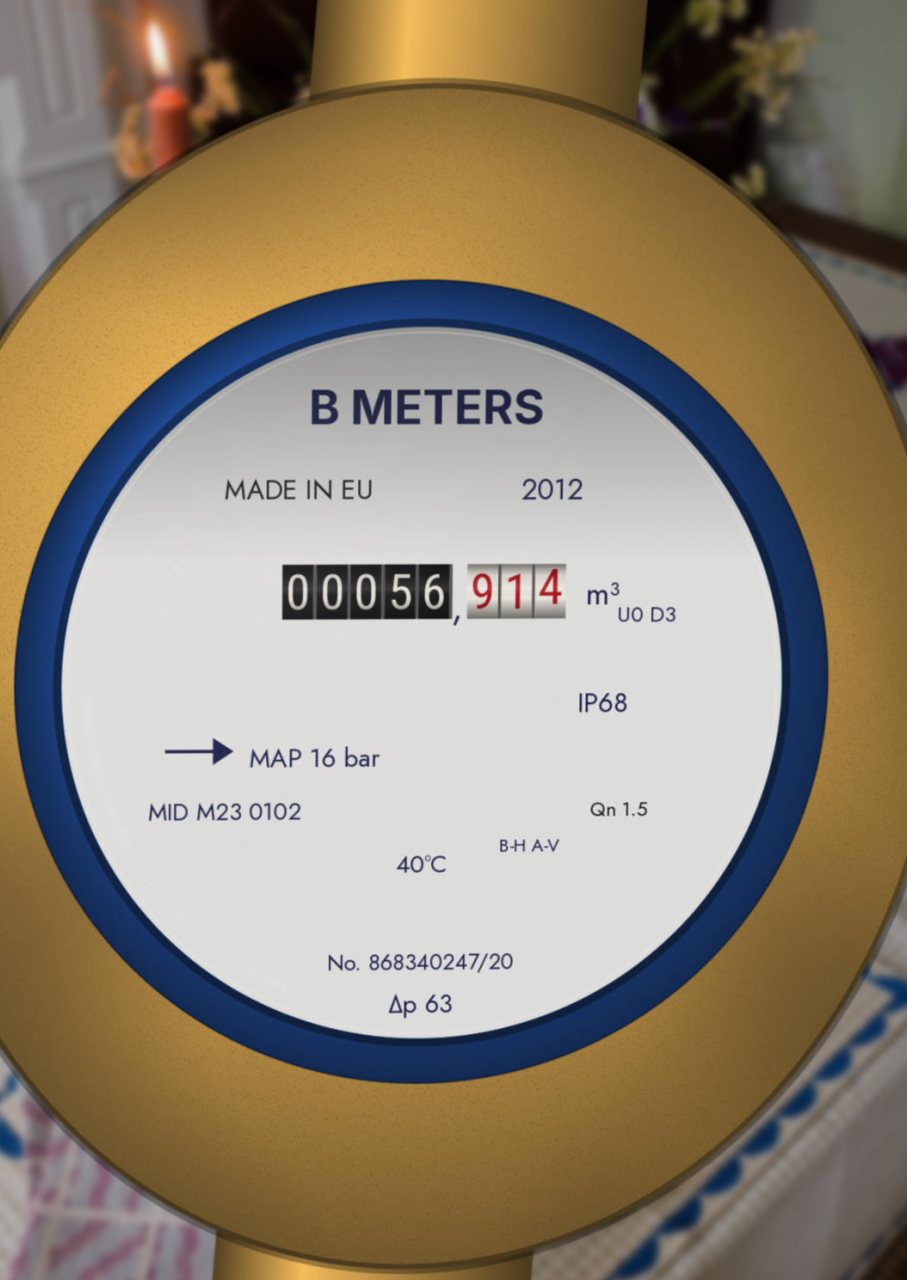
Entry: 56.914 m³
